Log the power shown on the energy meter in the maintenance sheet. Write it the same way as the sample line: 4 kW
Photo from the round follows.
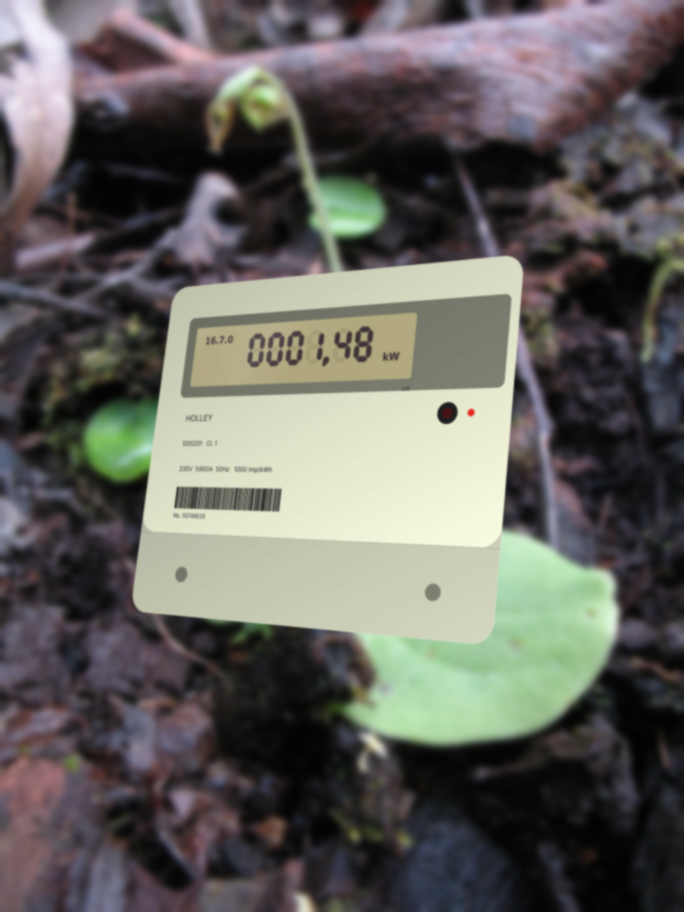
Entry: 1.48 kW
